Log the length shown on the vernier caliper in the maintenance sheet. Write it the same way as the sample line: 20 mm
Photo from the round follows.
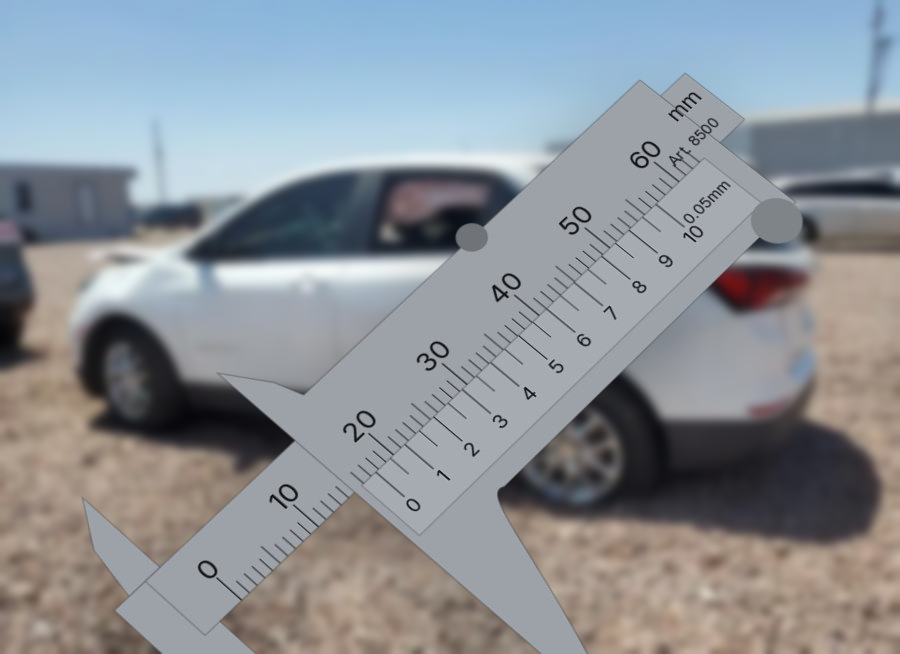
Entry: 17.6 mm
